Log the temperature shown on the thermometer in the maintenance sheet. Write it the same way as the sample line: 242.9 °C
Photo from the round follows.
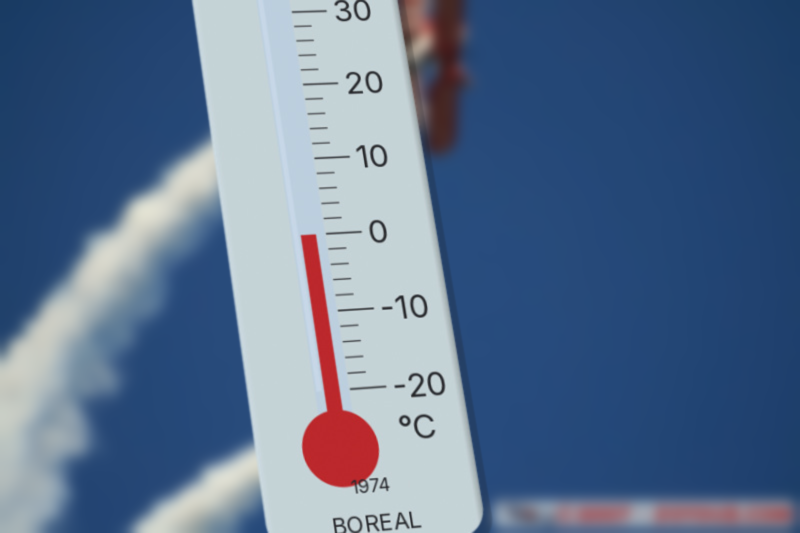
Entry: 0 °C
